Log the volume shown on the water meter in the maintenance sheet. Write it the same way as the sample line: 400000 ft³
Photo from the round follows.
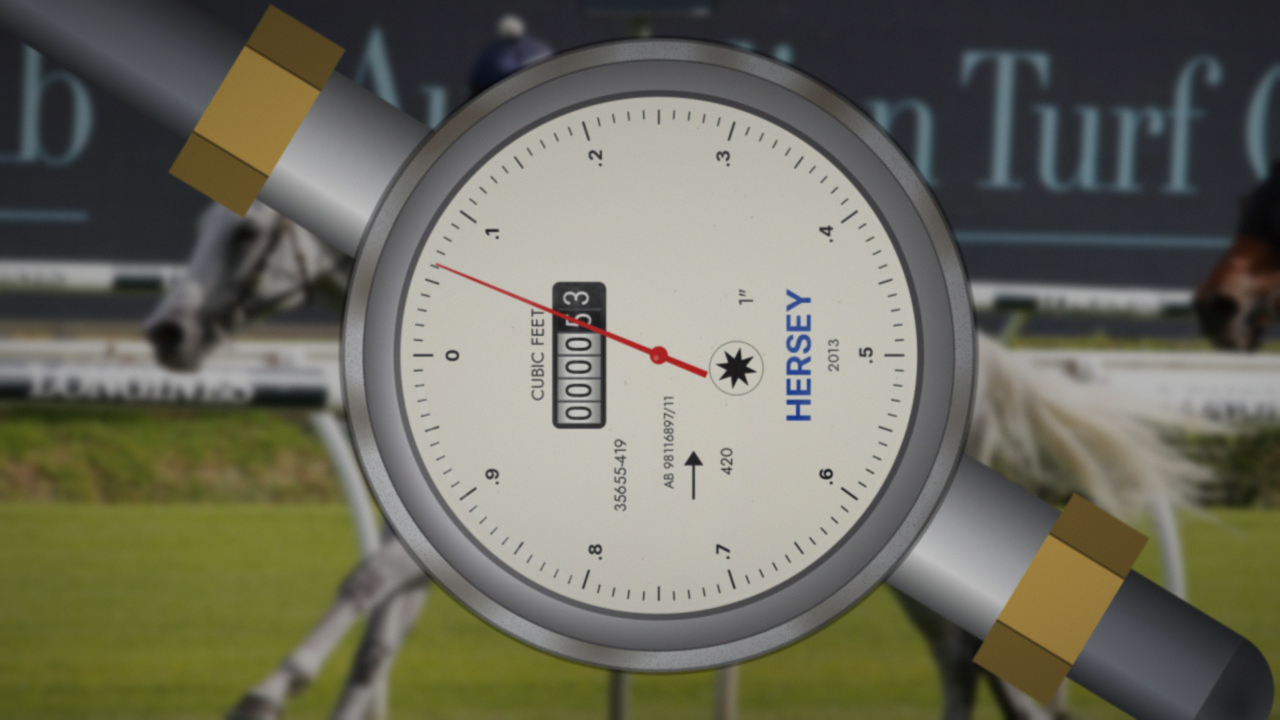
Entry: 53.06 ft³
